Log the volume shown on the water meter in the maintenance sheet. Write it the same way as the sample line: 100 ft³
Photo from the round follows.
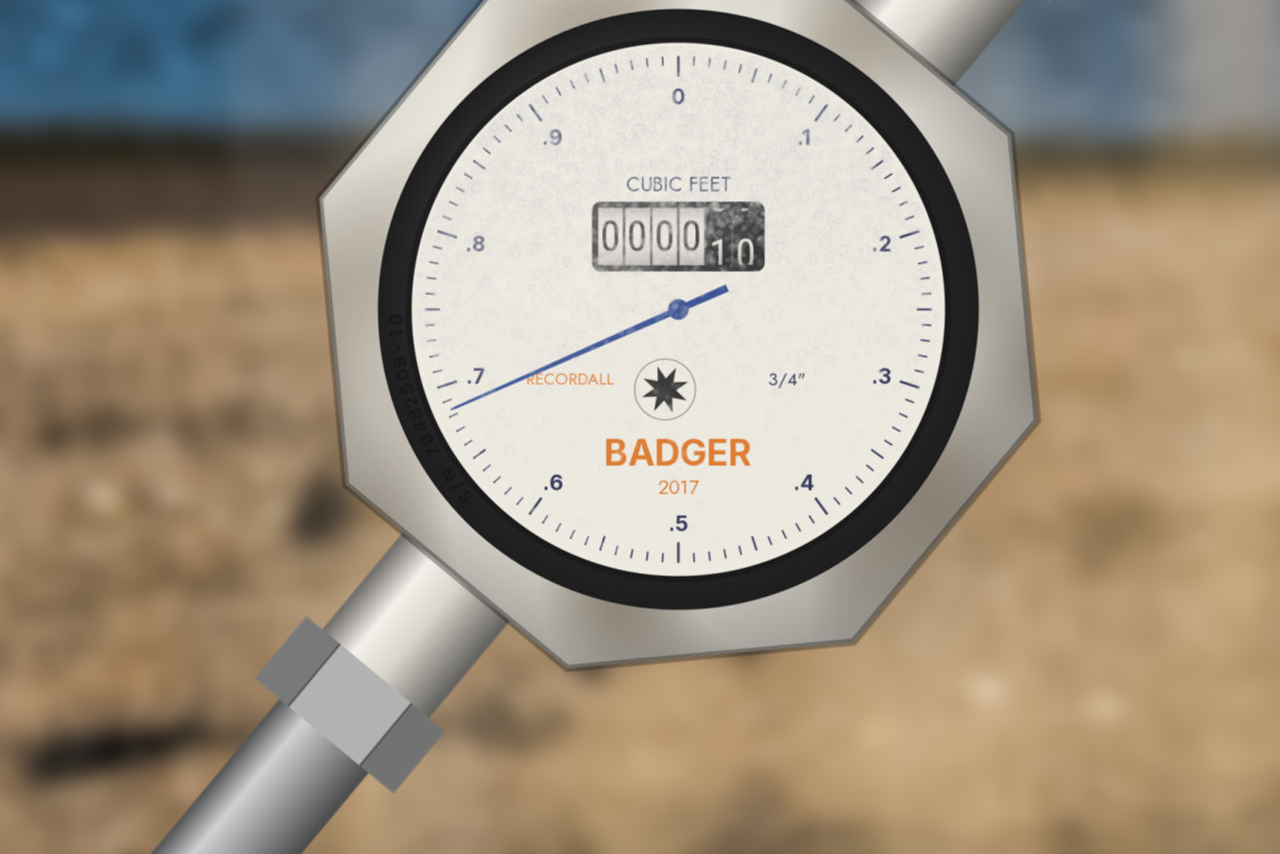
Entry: 9.68 ft³
